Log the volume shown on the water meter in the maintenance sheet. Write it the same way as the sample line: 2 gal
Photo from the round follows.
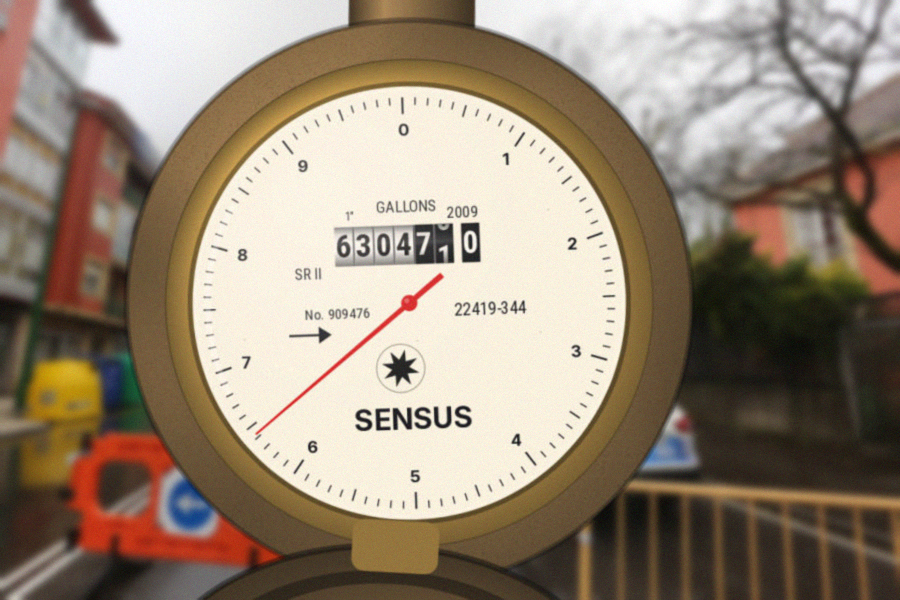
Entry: 6304706.4 gal
